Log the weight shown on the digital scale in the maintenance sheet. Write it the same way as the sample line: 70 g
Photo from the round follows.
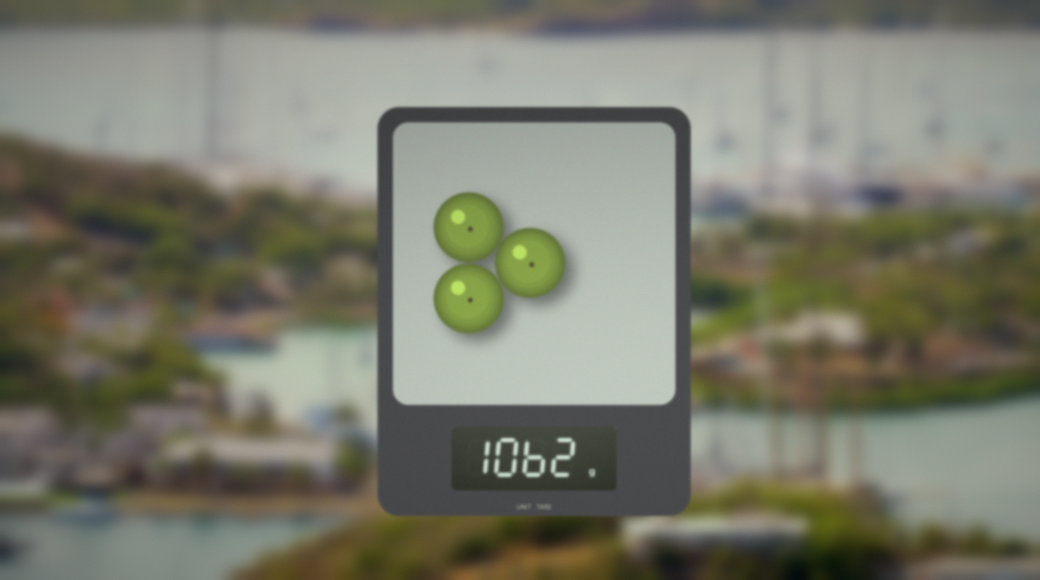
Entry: 1062 g
